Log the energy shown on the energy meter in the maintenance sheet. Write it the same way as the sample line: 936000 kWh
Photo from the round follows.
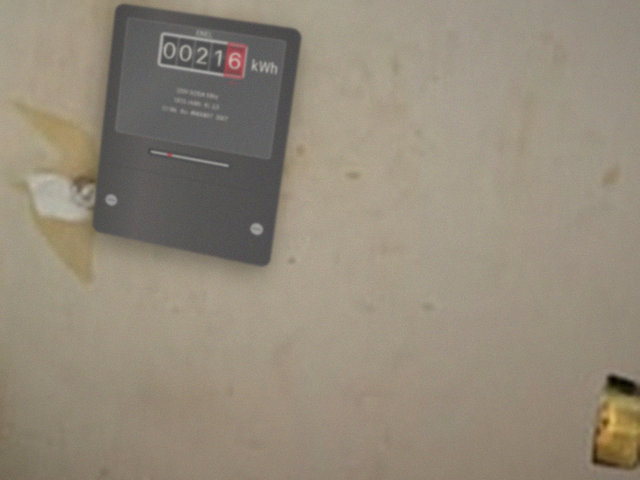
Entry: 21.6 kWh
